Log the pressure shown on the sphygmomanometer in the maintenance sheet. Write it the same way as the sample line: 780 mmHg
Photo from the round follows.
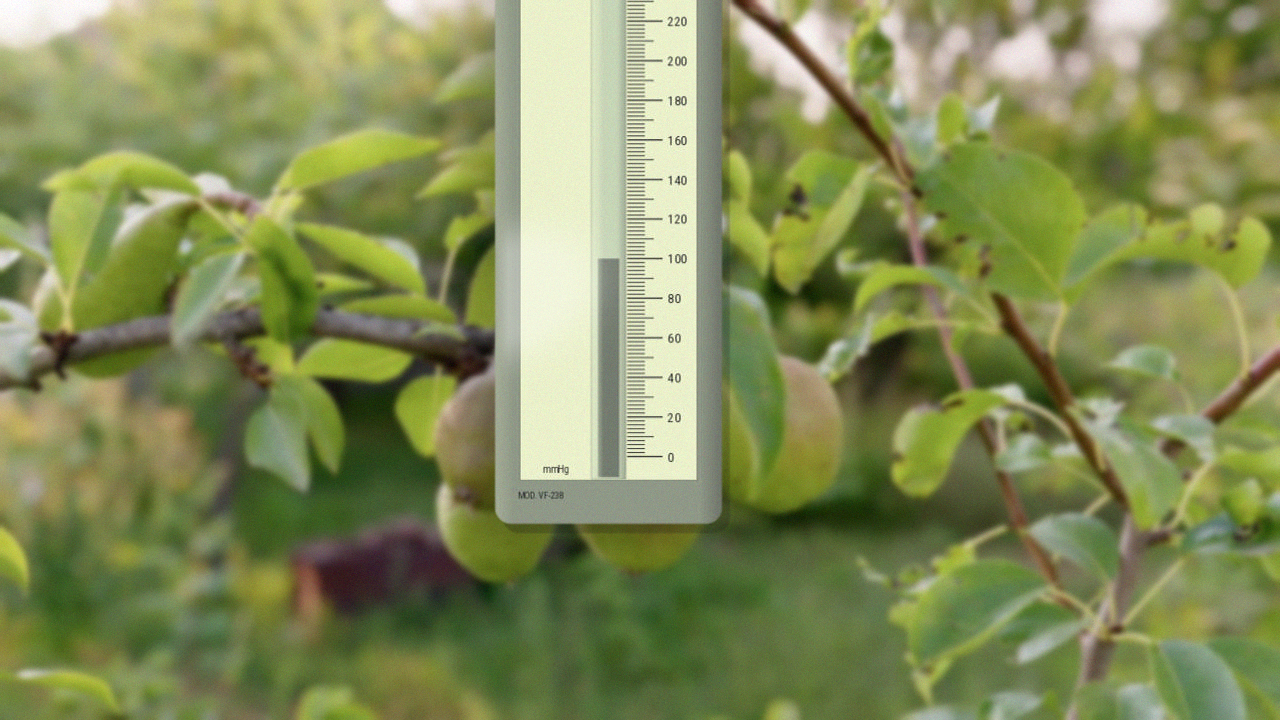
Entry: 100 mmHg
